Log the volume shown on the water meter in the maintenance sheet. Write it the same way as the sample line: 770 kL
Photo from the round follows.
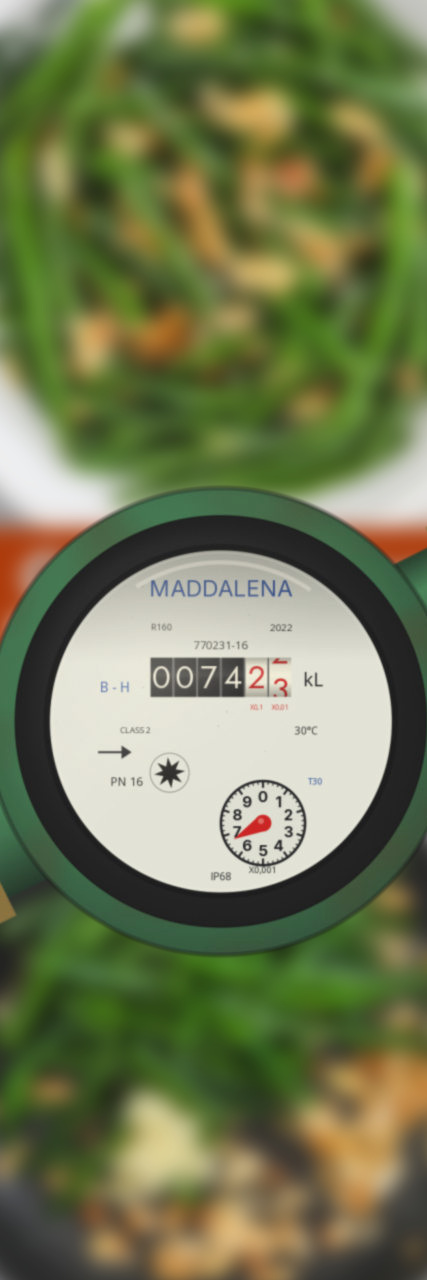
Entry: 74.226 kL
